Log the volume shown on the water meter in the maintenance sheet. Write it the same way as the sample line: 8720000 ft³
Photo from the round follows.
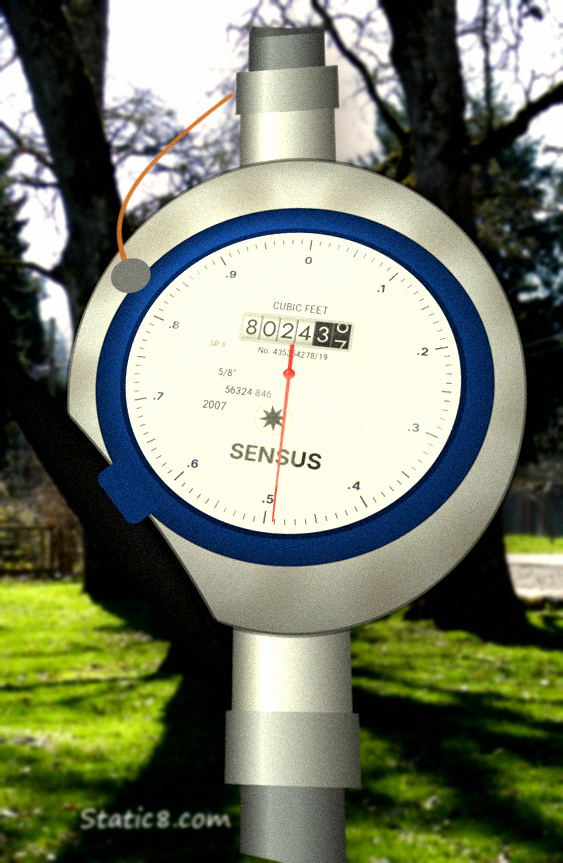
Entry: 802436.49 ft³
